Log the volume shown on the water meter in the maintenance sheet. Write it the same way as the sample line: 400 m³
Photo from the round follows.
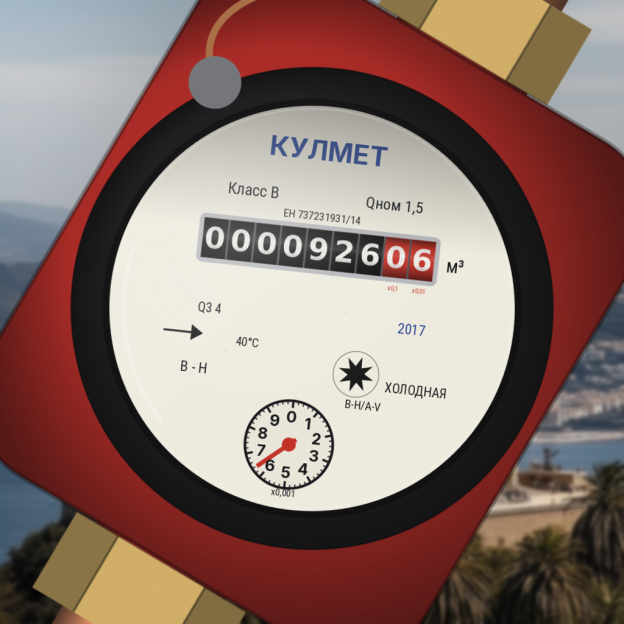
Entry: 926.066 m³
